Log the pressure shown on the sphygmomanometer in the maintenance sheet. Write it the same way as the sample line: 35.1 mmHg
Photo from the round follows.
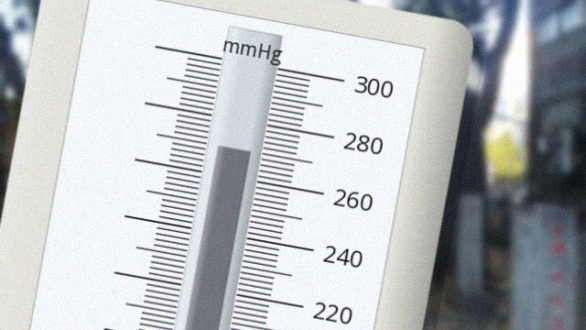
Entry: 270 mmHg
